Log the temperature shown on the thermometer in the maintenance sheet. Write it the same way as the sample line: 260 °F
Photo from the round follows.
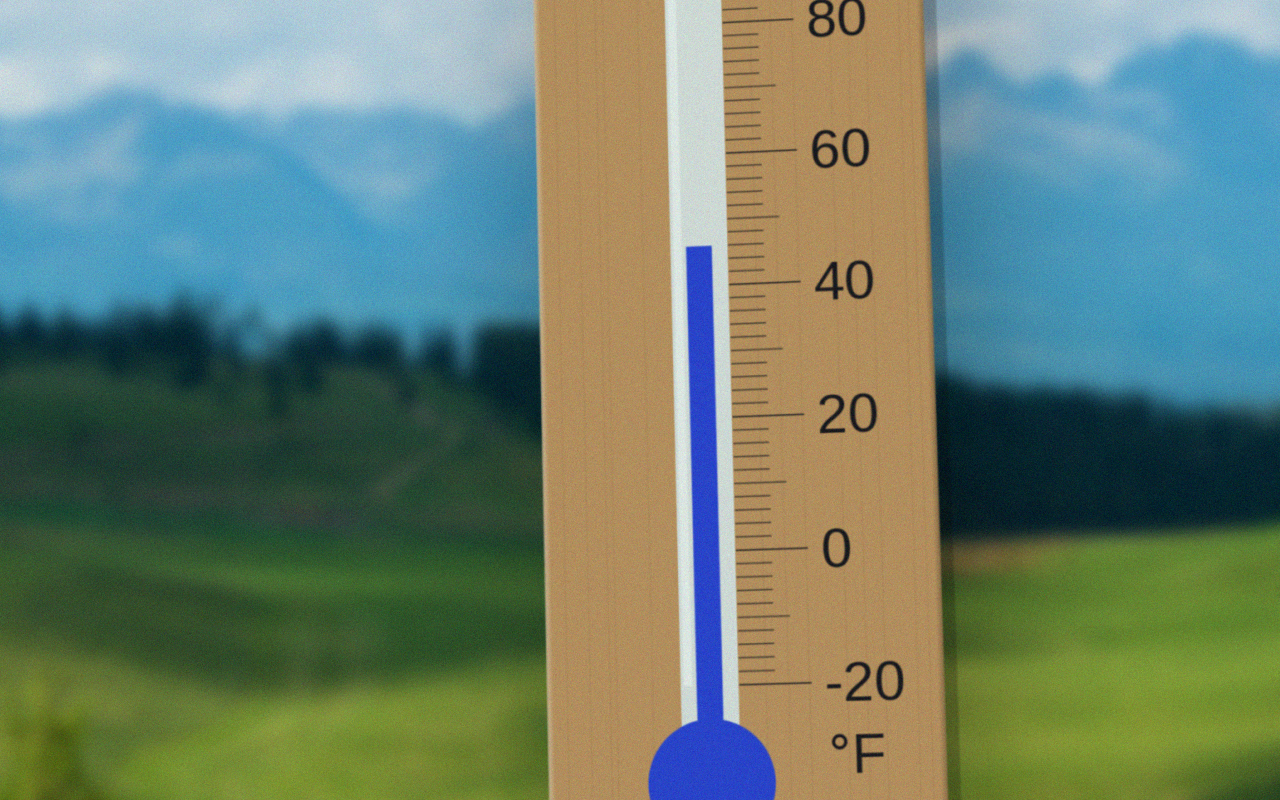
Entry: 46 °F
